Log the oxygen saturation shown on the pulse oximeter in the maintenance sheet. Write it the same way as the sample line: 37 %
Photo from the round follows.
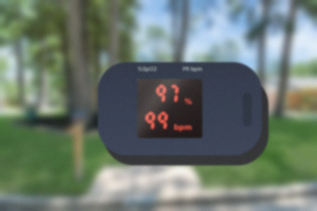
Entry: 97 %
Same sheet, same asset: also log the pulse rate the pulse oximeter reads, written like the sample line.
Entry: 99 bpm
